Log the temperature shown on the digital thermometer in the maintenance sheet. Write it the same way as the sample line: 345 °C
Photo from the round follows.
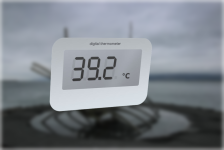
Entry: 39.2 °C
